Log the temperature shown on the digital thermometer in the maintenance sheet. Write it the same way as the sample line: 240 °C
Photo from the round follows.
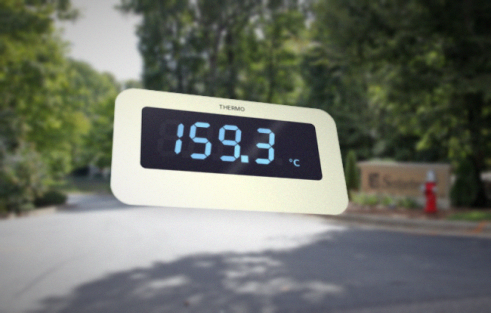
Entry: 159.3 °C
